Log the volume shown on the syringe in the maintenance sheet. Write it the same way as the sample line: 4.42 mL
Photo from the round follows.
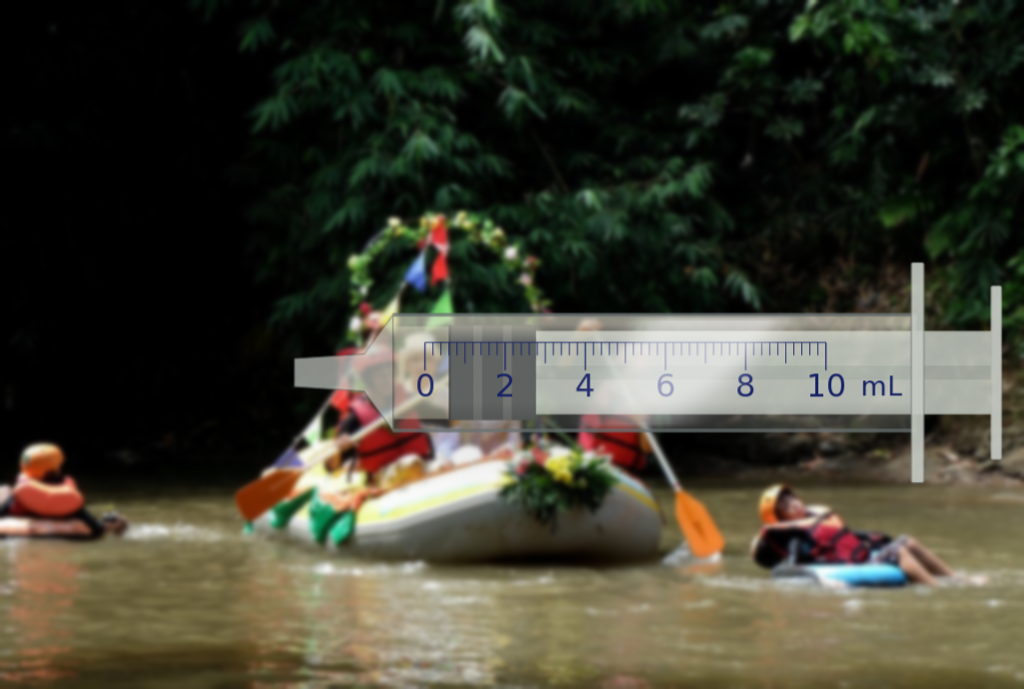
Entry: 0.6 mL
